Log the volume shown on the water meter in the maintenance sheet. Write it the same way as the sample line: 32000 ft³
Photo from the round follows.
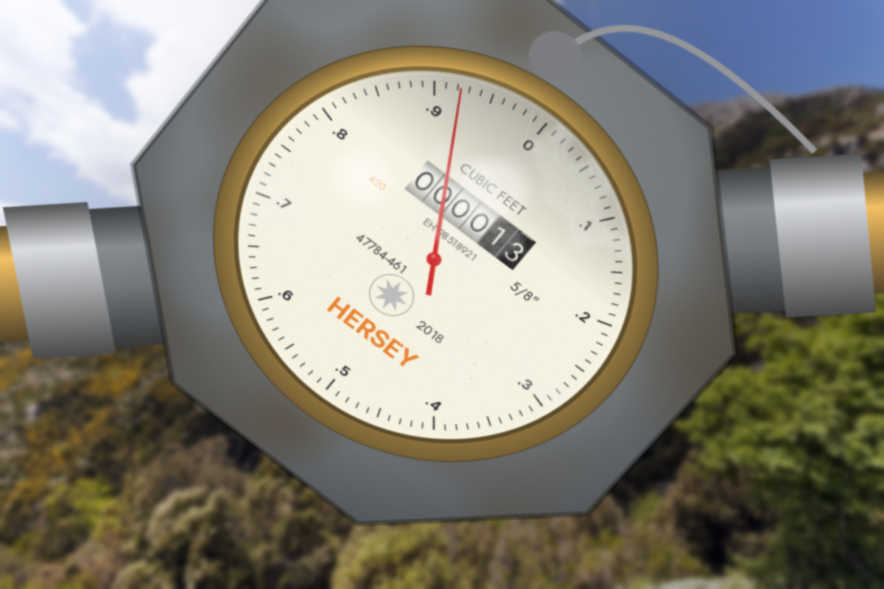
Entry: 12.92 ft³
